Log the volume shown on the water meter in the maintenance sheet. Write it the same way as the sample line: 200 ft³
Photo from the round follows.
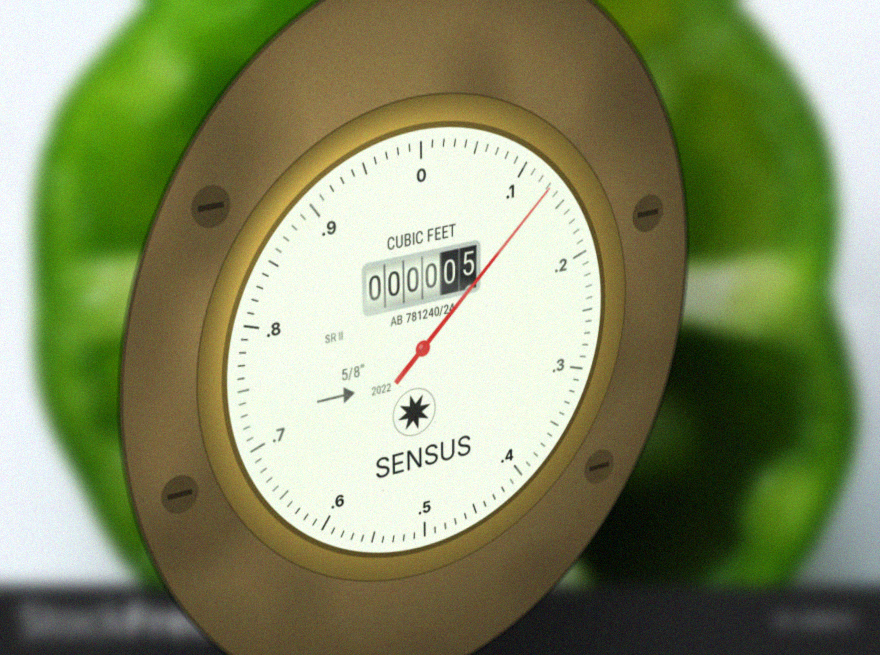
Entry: 5.13 ft³
